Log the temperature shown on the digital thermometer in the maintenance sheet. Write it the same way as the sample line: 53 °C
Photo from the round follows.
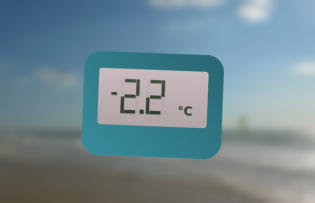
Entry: -2.2 °C
